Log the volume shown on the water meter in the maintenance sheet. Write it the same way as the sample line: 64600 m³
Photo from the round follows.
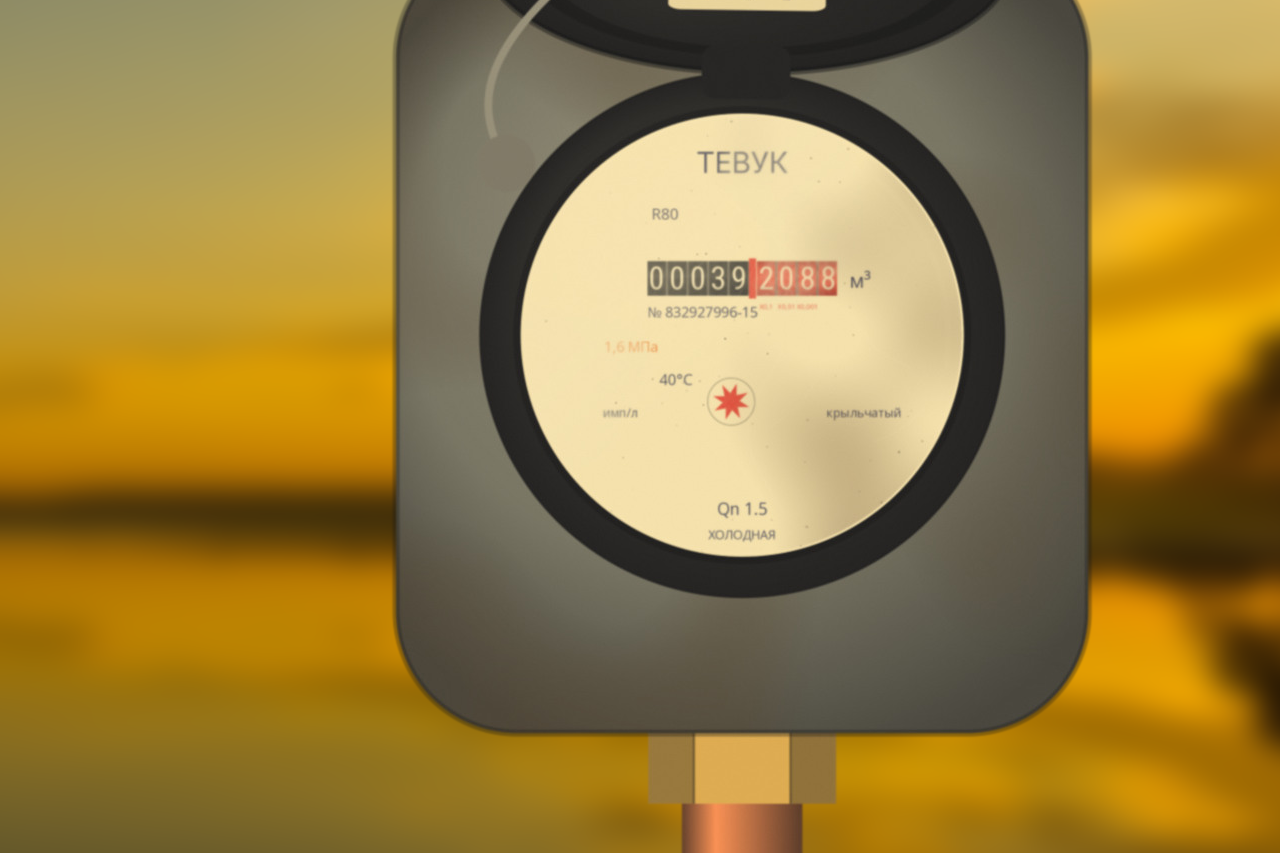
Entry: 39.2088 m³
